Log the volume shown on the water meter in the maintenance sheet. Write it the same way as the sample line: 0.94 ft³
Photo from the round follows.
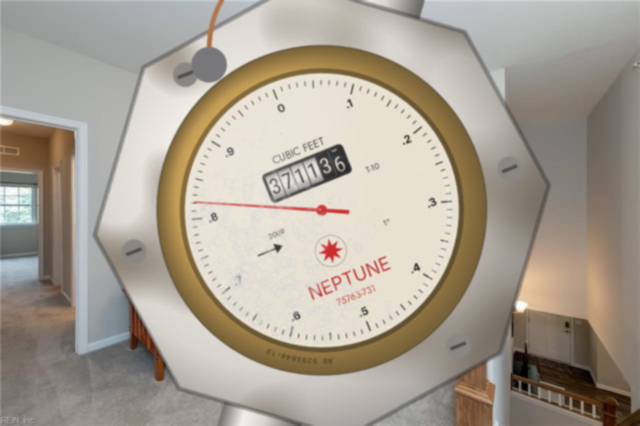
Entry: 371135.82 ft³
